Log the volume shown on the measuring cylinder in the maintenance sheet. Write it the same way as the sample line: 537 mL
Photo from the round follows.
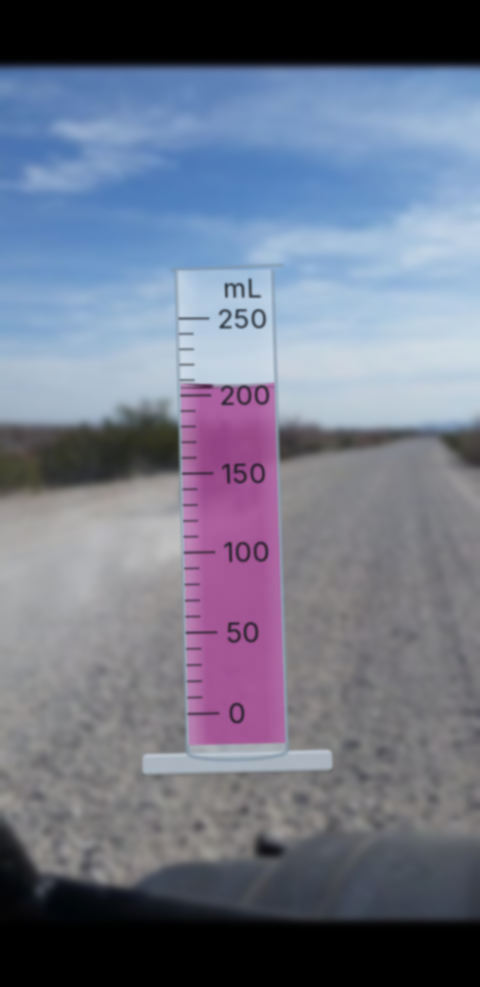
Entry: 205 mL
